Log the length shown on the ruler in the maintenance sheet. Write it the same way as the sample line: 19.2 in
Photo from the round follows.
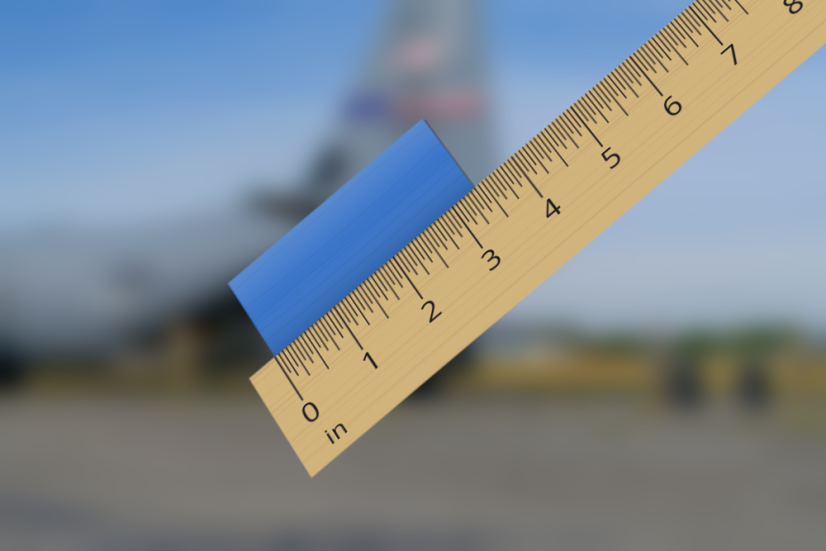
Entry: 3.375 in
